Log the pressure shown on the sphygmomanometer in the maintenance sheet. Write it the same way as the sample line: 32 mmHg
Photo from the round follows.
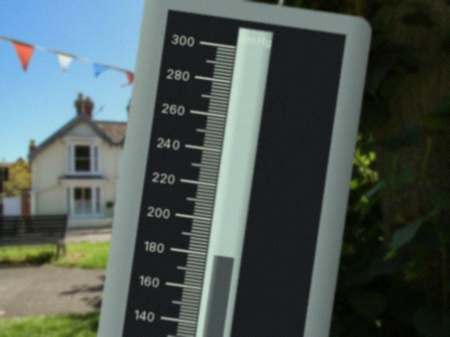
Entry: 180 mmHg
